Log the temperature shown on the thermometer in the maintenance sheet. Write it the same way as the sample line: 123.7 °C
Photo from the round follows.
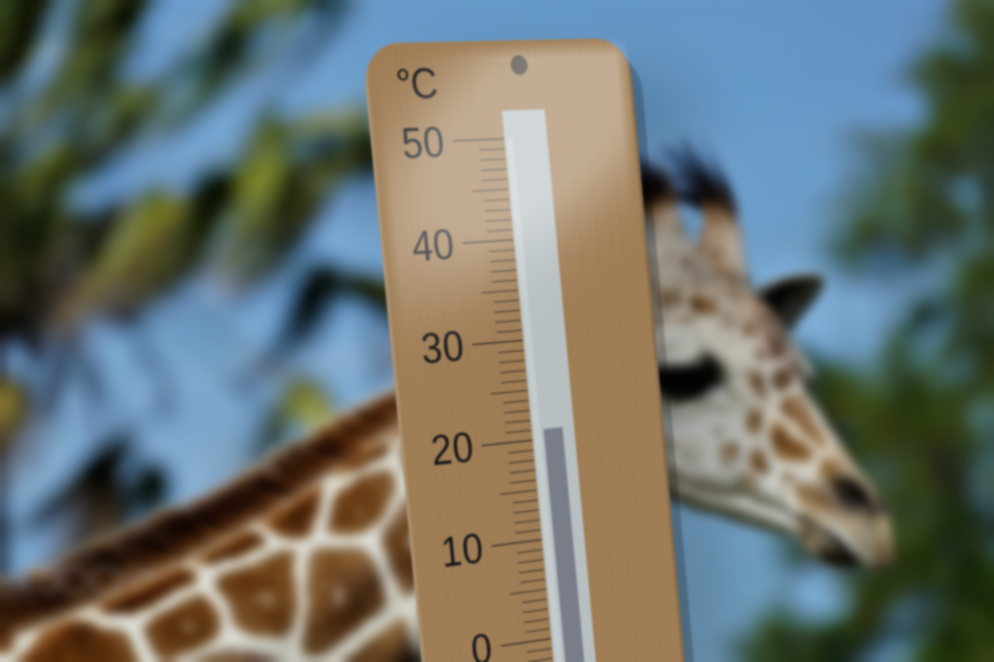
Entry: 21 °C
